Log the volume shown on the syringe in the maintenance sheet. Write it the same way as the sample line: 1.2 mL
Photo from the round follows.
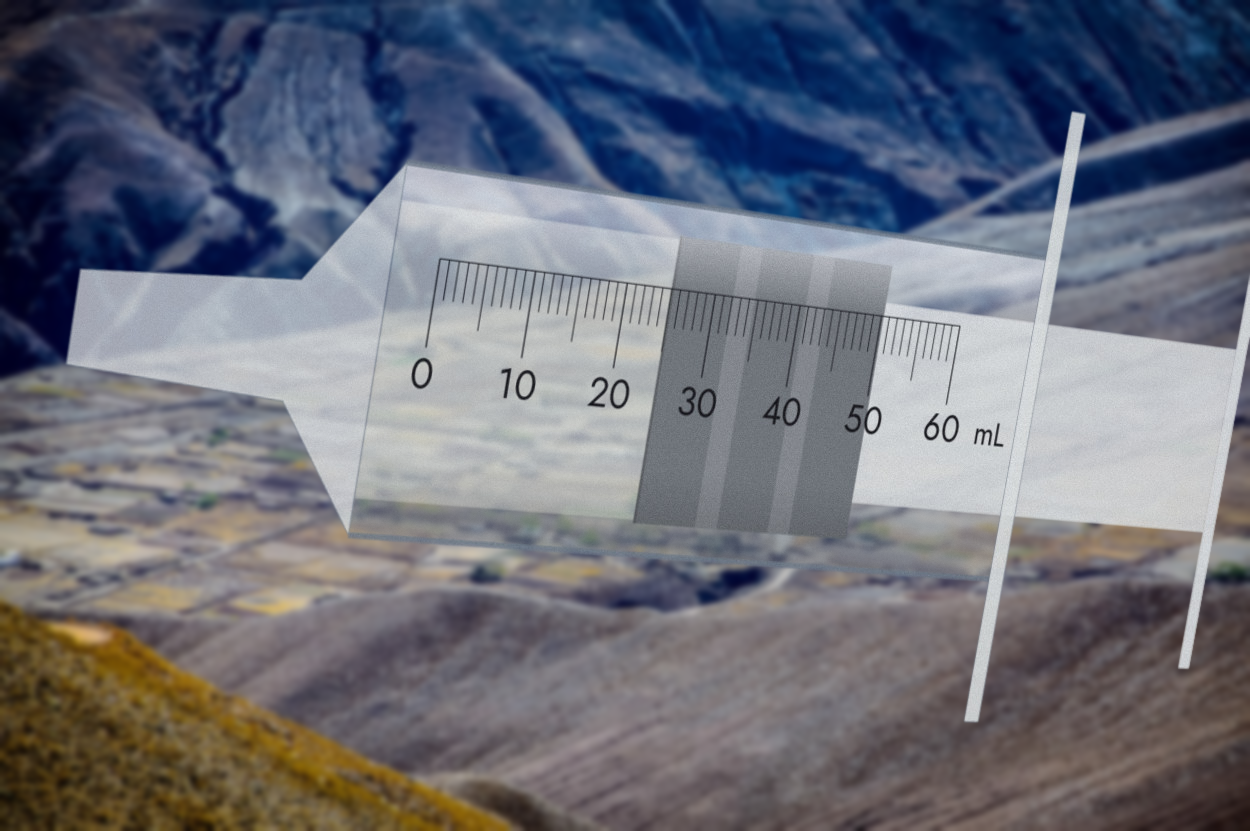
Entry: 25 mL
